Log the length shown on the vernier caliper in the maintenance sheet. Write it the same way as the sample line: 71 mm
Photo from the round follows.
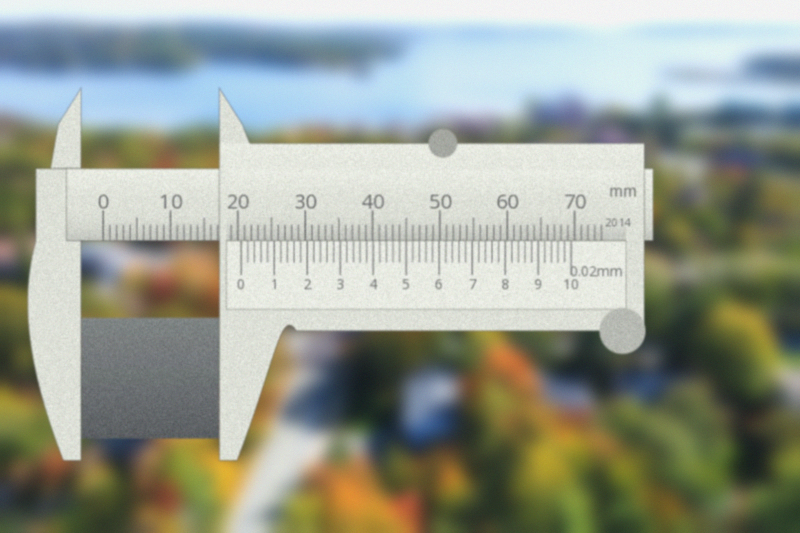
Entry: 20.5 mm
